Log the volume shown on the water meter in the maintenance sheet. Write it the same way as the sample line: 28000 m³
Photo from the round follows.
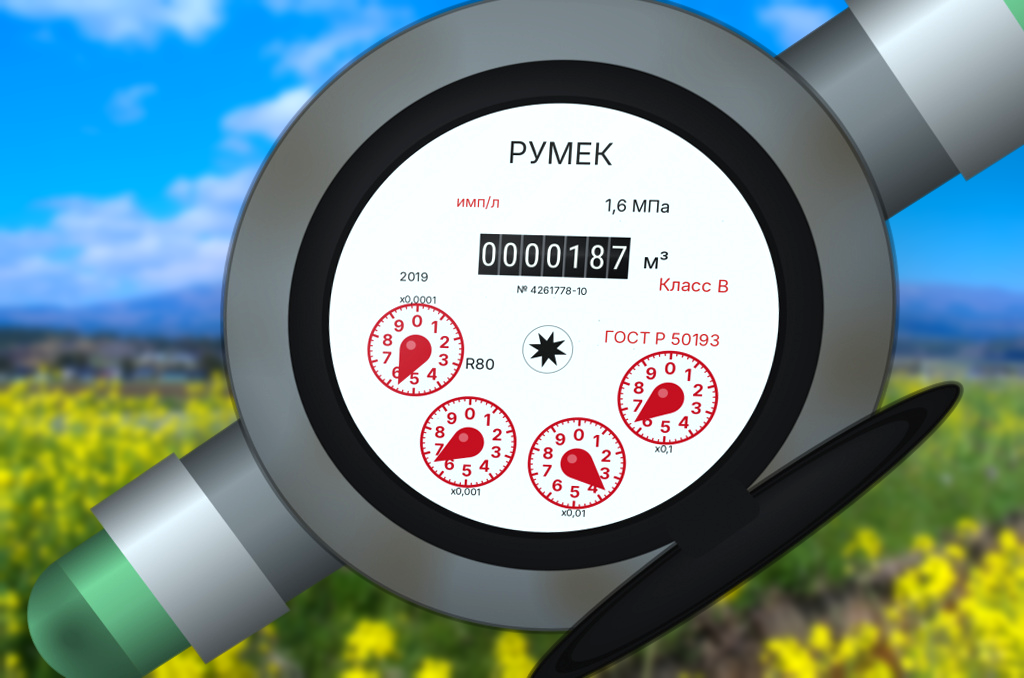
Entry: 187.6365 m³
